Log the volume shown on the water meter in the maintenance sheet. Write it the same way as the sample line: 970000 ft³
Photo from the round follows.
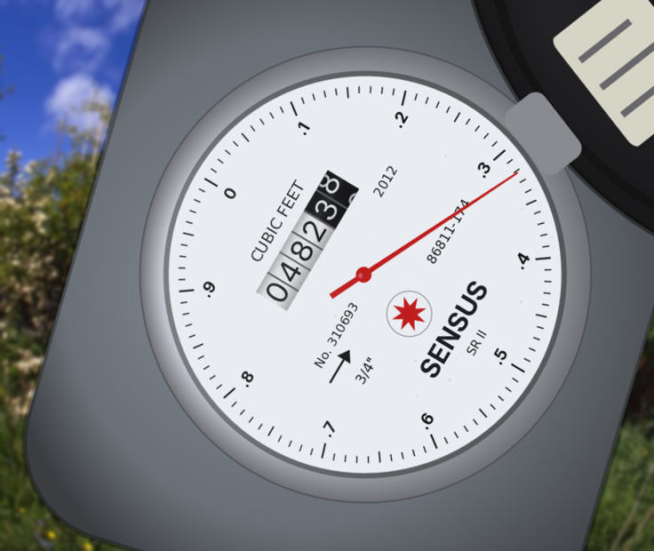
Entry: 48238.32 ft³
